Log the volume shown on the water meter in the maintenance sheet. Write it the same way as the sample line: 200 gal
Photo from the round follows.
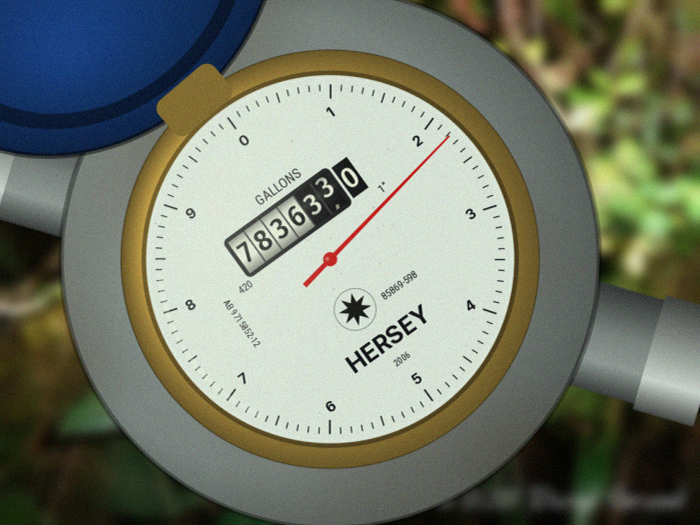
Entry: 7836332.2 gal
